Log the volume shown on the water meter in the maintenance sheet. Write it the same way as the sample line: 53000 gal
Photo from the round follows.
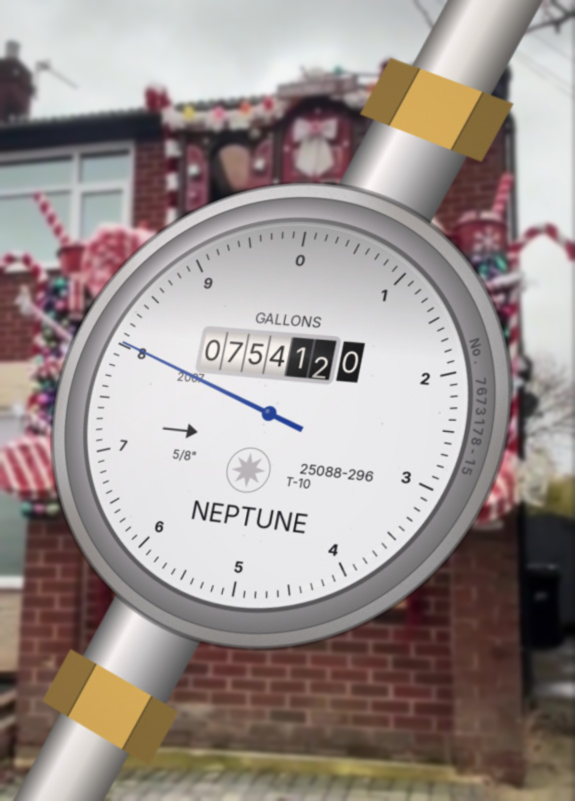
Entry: 754118.0 gal
